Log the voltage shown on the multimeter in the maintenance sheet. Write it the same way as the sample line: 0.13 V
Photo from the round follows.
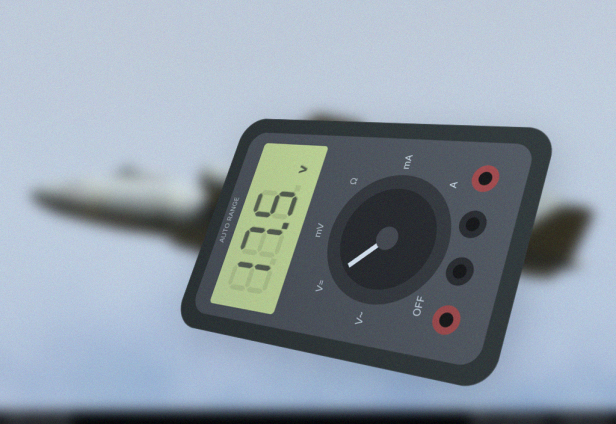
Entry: 17.5 V
